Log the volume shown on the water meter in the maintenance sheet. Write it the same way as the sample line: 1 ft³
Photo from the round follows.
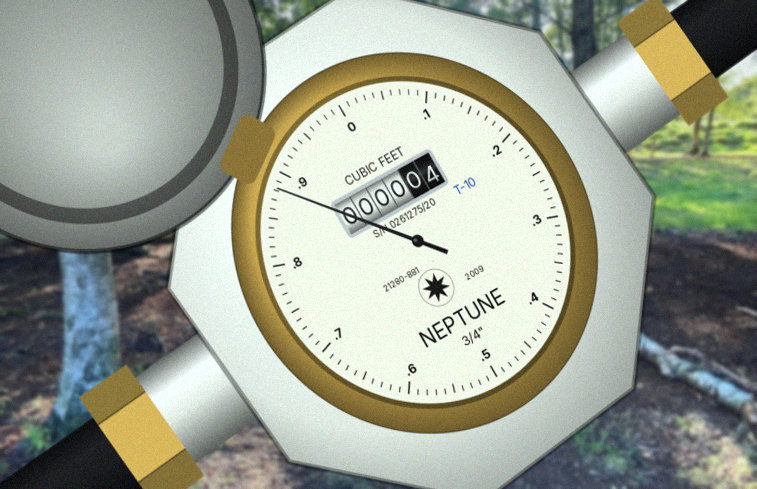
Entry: 3.88 ft³
